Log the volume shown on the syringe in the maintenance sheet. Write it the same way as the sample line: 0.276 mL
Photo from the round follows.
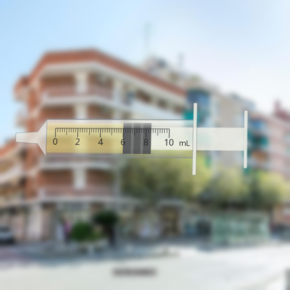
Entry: 6 mL
